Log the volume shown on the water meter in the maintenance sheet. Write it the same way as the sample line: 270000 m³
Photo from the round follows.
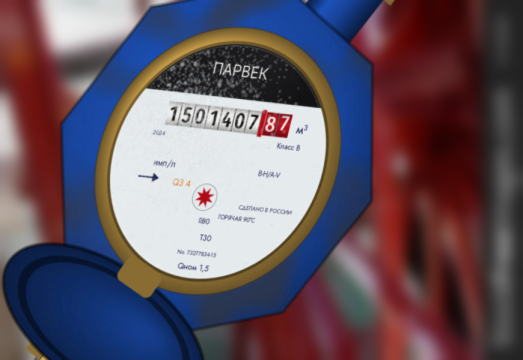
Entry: 1501407.87 m³
